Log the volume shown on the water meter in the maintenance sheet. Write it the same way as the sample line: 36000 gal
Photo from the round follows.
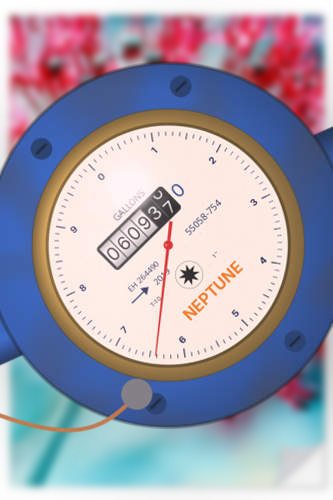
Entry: 609366.4 gal
